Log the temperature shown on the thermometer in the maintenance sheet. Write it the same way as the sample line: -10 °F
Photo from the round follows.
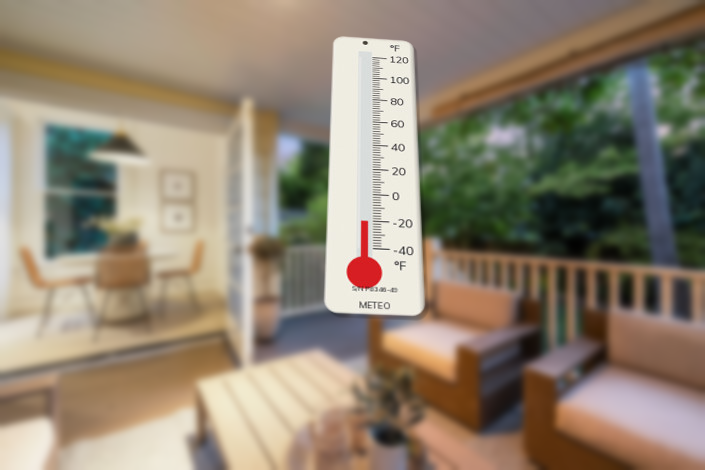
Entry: -20 °F
